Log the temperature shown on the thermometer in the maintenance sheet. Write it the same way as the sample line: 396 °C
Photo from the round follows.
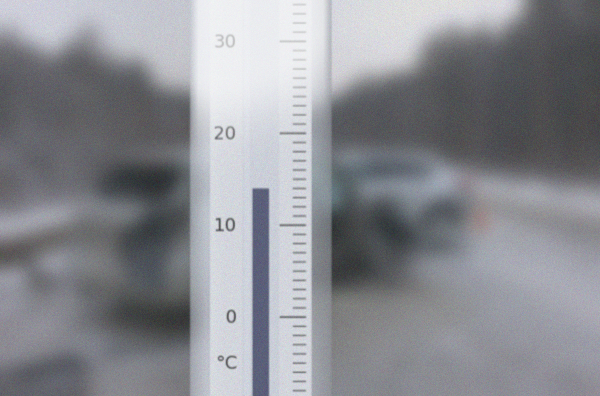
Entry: 14 °C
